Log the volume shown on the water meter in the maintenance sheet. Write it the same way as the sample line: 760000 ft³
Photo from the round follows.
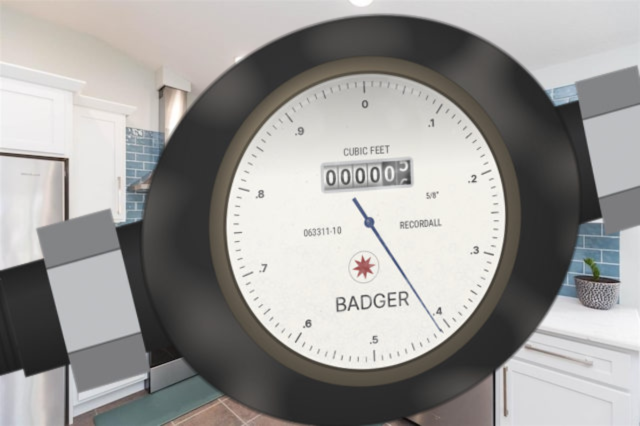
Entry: 5.41 ft³
